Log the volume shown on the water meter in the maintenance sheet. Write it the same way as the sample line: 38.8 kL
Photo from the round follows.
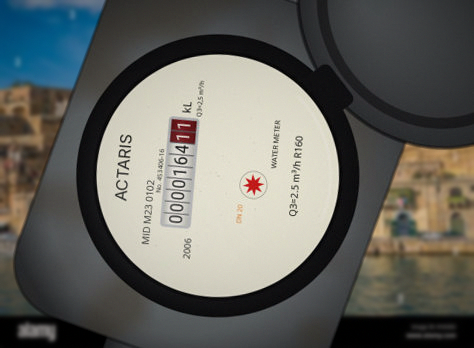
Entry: 164.11 kL
